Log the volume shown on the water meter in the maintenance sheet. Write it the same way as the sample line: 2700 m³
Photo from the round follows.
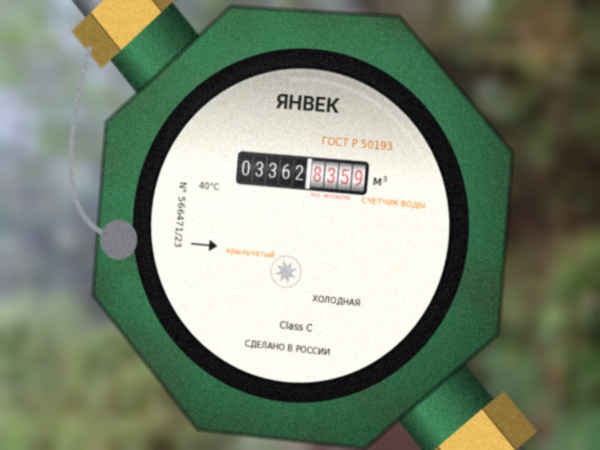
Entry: 3362.8359 m³
